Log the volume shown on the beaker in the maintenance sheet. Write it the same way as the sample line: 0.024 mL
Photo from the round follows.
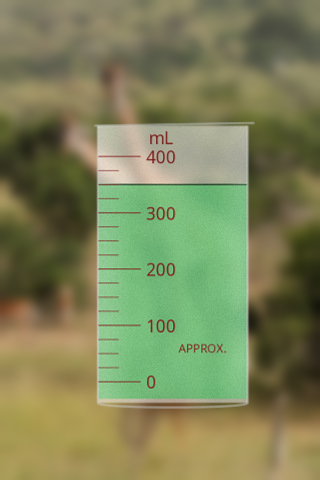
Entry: 350 mL
